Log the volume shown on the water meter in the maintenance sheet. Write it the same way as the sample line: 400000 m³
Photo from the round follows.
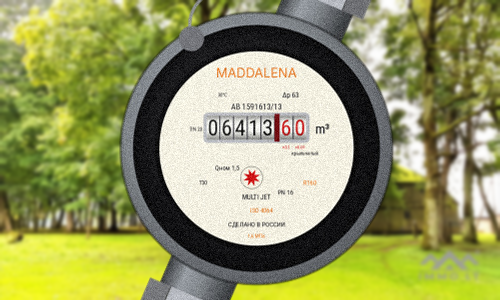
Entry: 6413.60 m³
